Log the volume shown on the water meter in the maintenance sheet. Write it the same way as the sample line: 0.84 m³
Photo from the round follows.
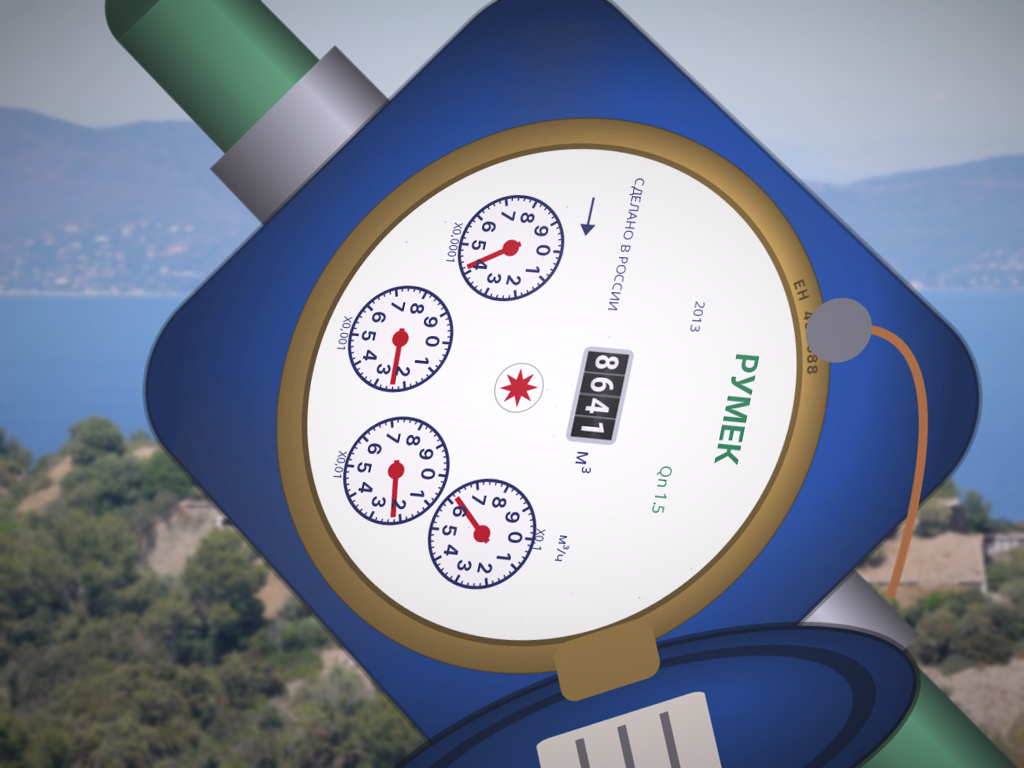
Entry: 8641.6224 m³
